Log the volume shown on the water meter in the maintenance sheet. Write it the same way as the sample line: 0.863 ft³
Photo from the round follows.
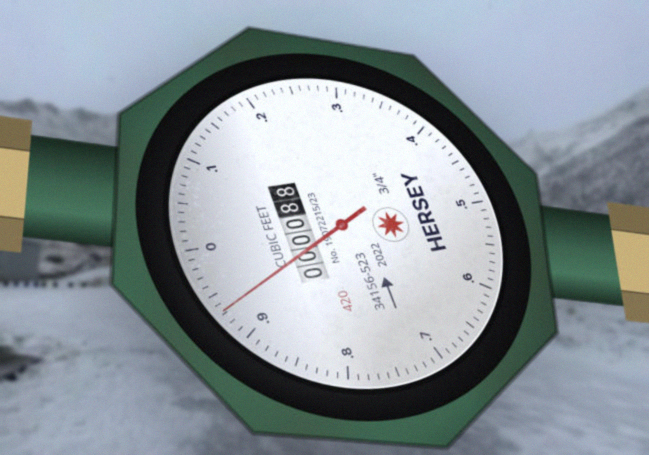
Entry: 87.93 ft³
